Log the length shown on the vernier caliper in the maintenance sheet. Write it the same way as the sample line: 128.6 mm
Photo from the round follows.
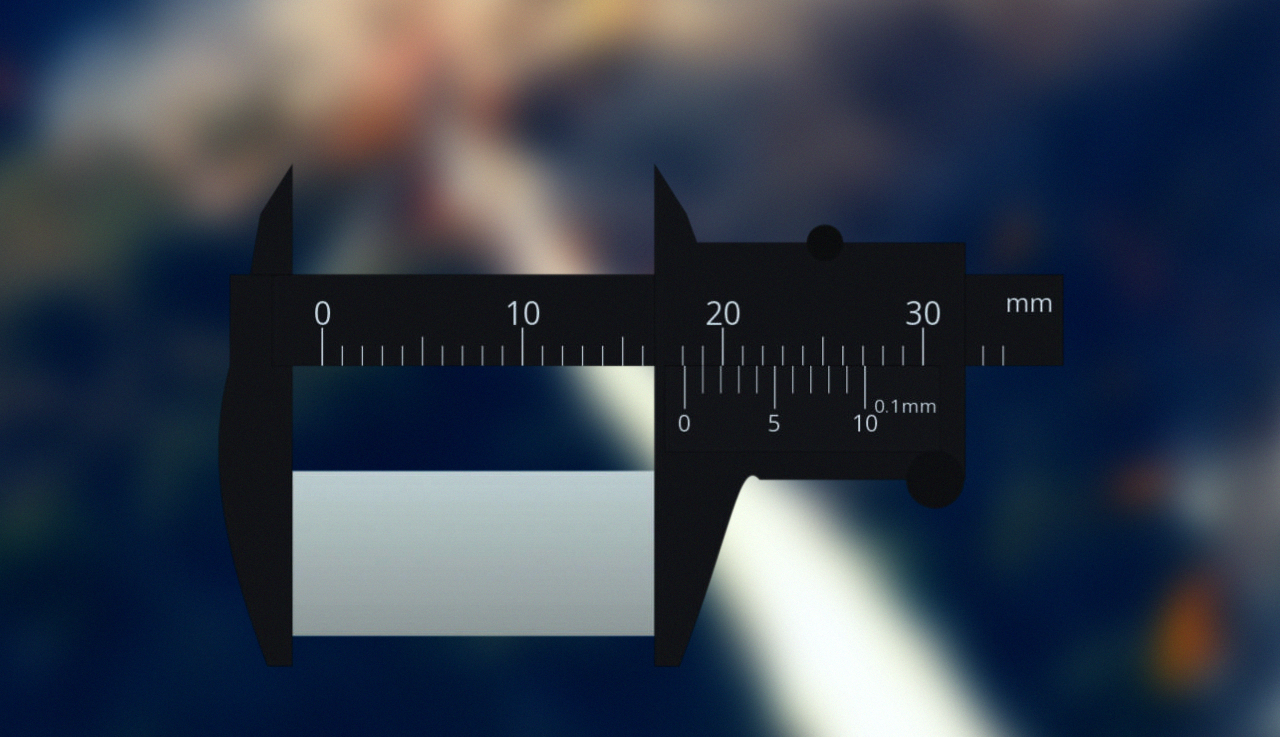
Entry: 18.1 mm
